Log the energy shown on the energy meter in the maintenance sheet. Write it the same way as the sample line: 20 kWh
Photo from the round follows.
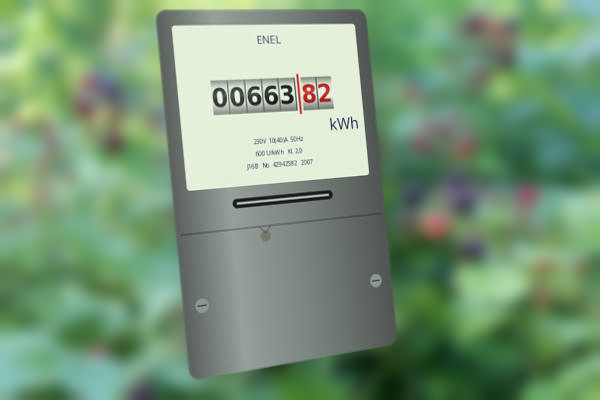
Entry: 663.82 kWh
